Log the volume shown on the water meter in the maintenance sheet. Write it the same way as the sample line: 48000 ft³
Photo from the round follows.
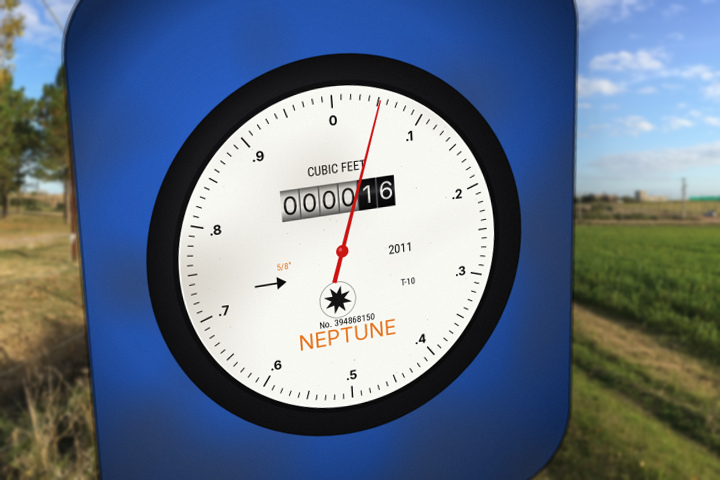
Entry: 16.05 ft³
